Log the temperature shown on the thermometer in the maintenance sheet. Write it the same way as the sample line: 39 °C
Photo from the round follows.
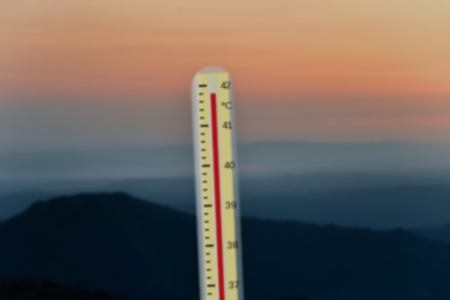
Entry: 41.8 °C
